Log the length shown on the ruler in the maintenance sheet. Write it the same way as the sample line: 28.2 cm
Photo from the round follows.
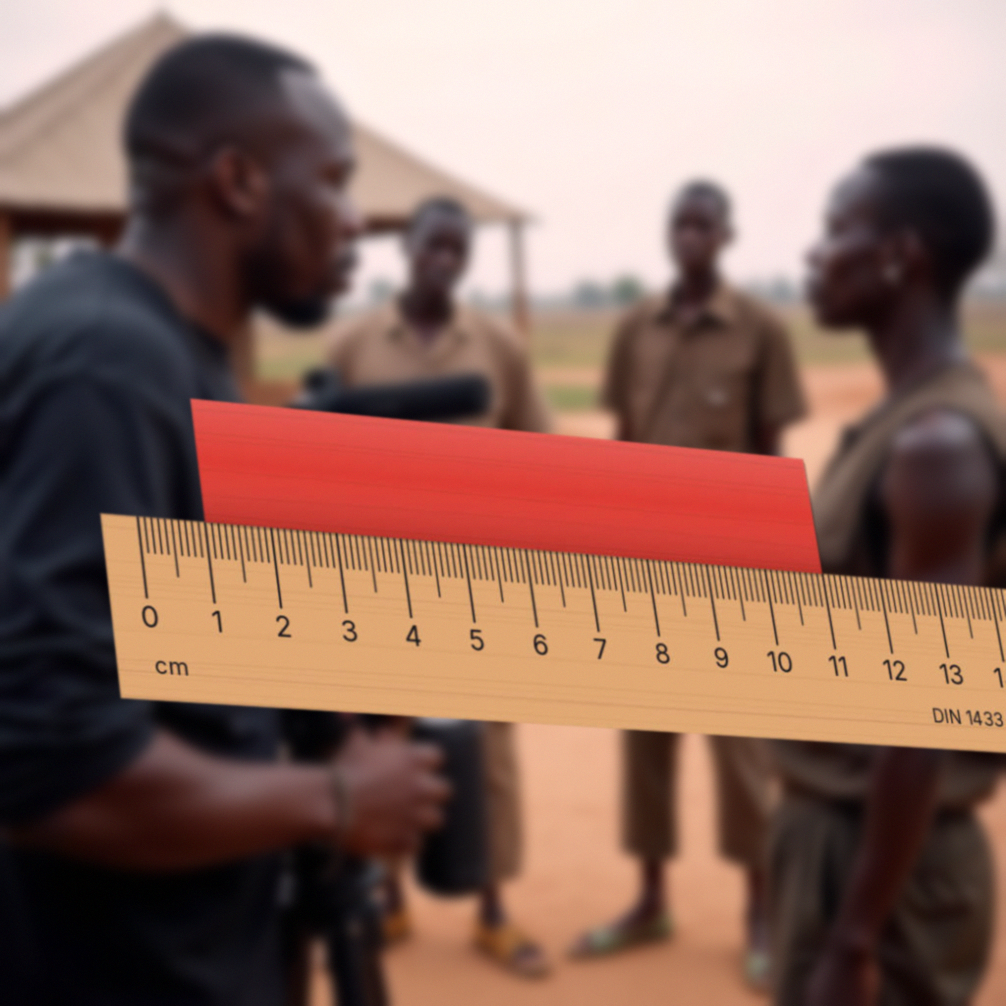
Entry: 10 cm
